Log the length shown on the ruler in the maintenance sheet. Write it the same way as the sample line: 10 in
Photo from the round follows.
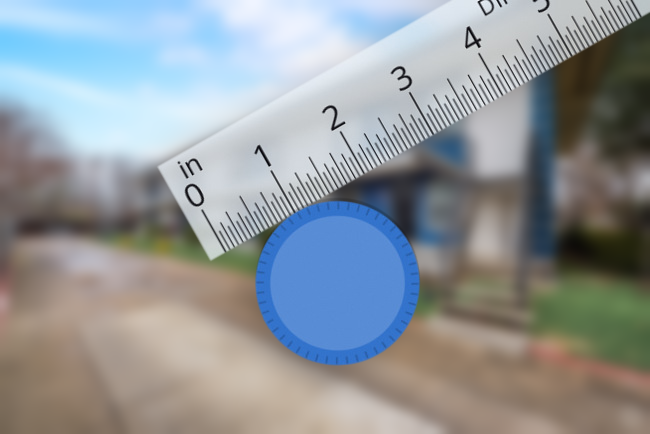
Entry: 2.0625 in
